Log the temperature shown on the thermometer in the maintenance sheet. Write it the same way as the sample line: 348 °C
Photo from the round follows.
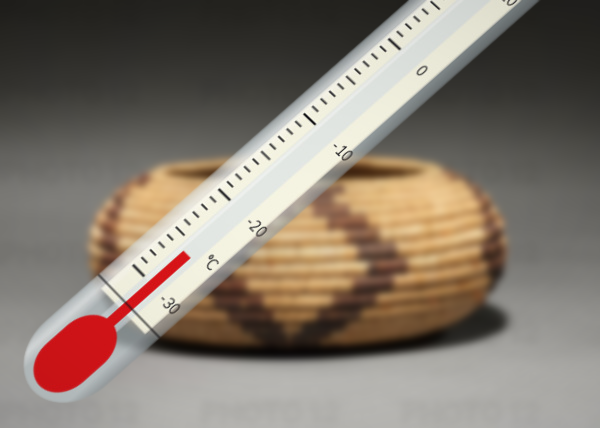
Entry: -26 °C
